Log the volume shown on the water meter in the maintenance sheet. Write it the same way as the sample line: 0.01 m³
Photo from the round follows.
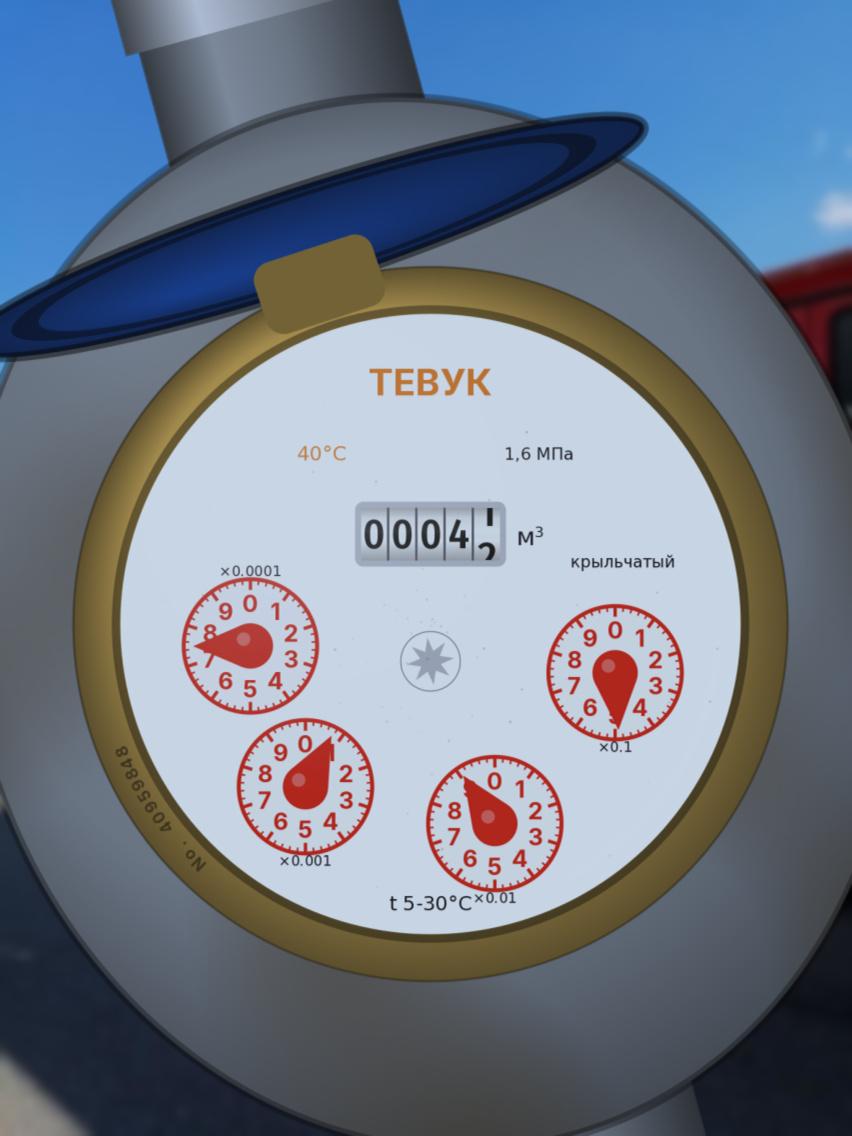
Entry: 41.4907 m³
